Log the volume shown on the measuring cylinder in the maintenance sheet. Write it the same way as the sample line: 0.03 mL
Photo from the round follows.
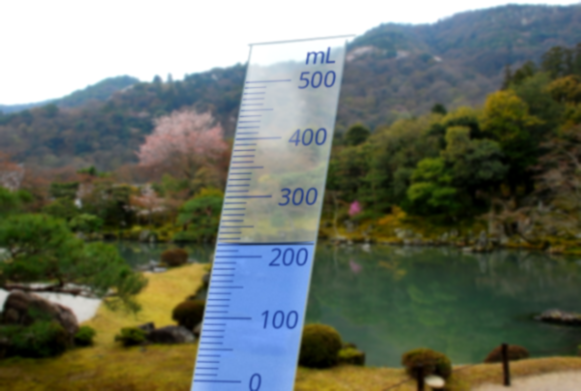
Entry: 220 mL
